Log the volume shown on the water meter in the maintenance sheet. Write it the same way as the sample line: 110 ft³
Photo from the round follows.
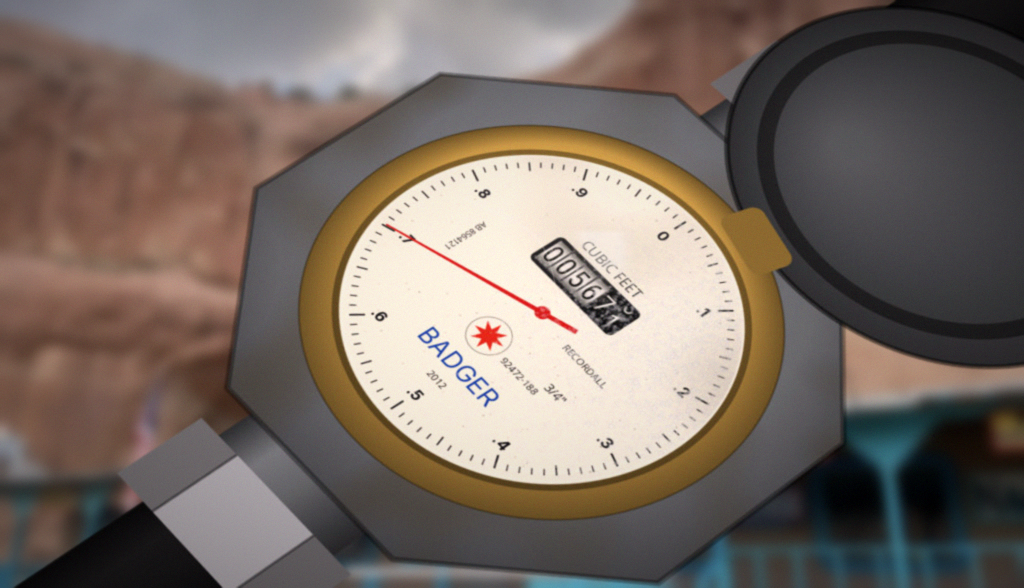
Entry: 5670.70 ft³
